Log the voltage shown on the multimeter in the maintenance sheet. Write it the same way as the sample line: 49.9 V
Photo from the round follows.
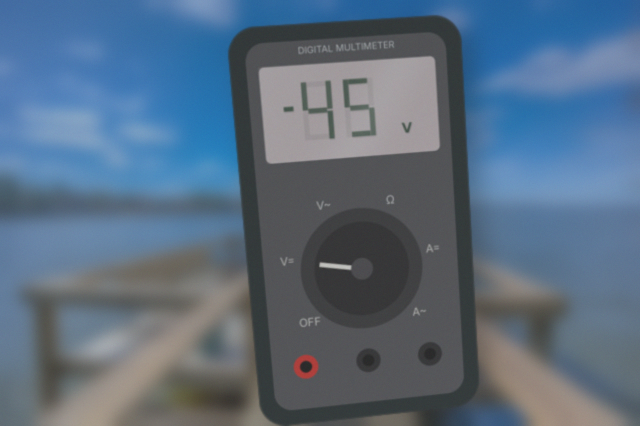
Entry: -45 V
